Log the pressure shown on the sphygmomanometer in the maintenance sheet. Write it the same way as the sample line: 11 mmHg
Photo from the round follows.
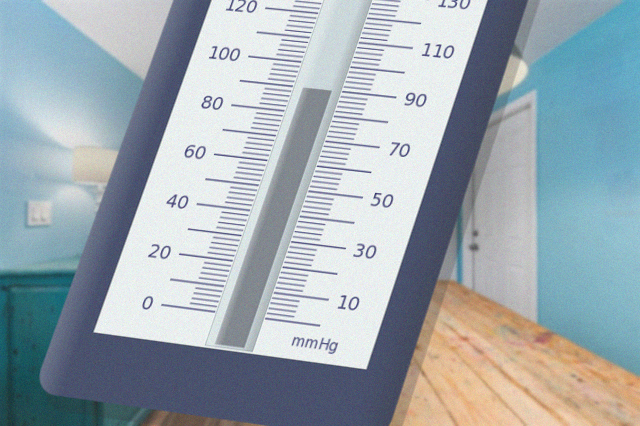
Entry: 90 mmHg
